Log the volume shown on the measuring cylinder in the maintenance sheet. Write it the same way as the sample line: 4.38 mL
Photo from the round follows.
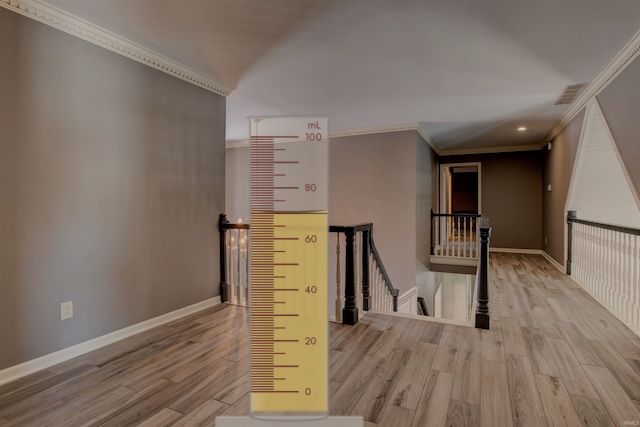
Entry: 70 mL
